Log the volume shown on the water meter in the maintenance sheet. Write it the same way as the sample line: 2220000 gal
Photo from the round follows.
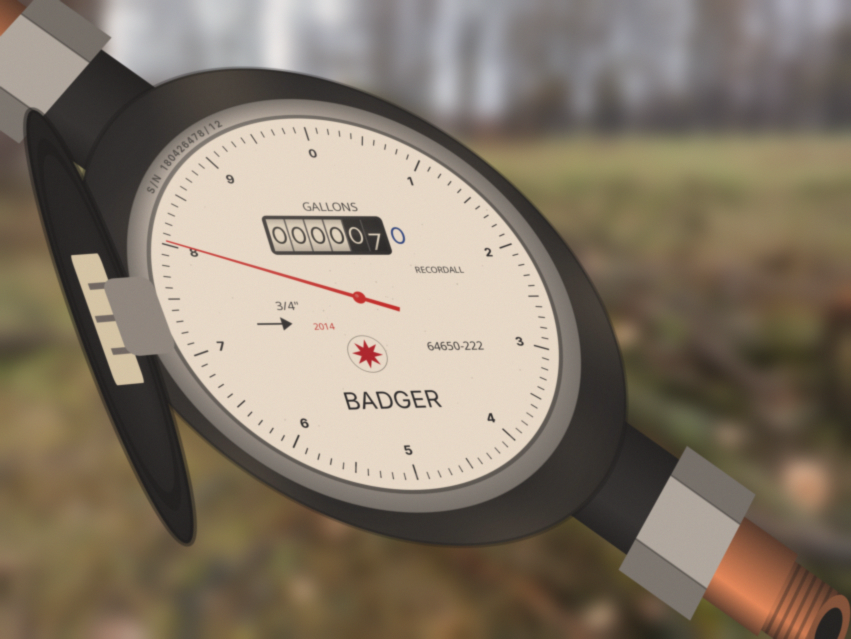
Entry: 68.0 gal
